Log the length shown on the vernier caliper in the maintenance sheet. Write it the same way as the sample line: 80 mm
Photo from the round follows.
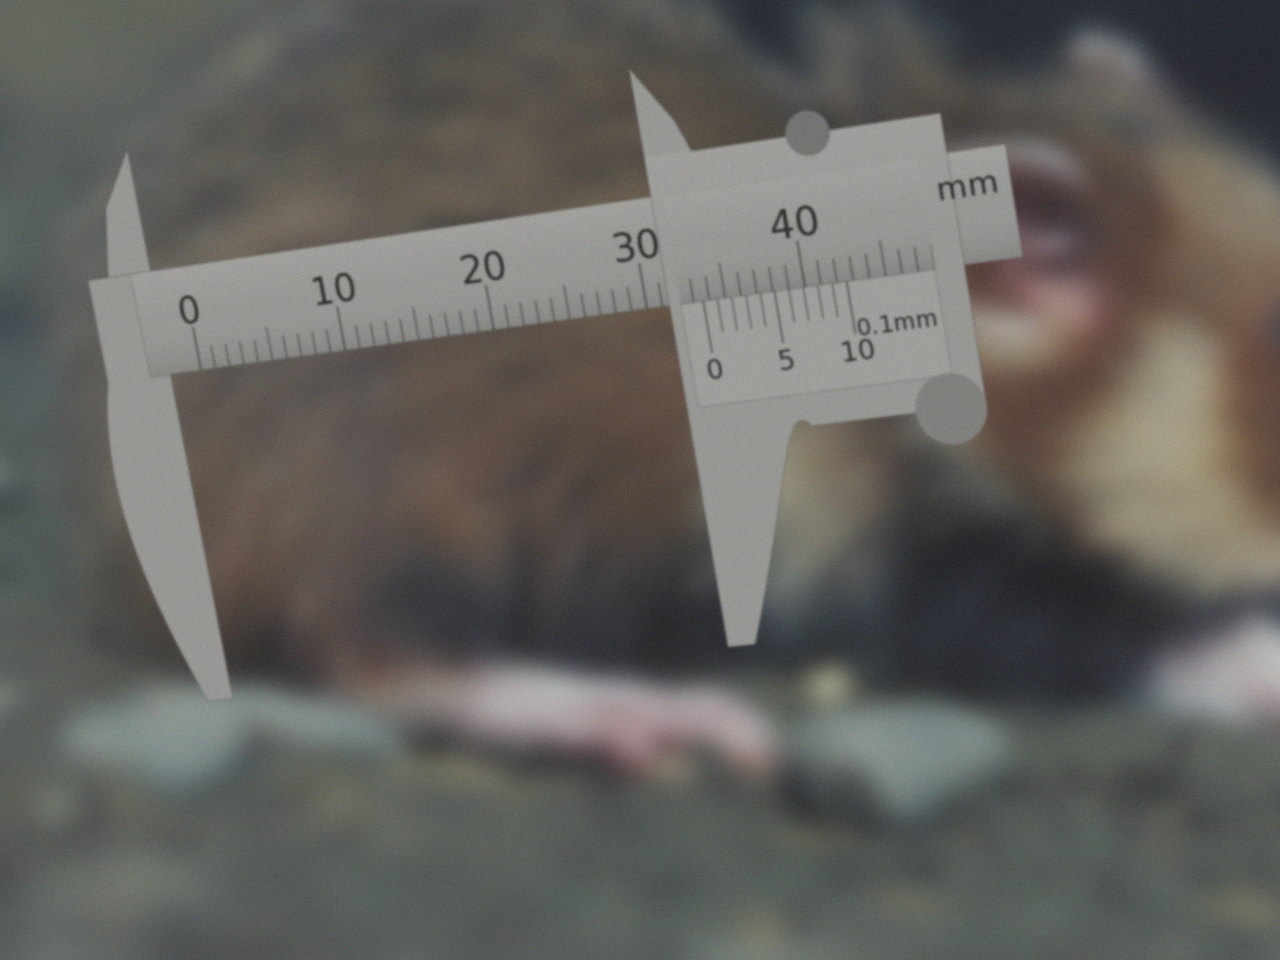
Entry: 33.6 mm
